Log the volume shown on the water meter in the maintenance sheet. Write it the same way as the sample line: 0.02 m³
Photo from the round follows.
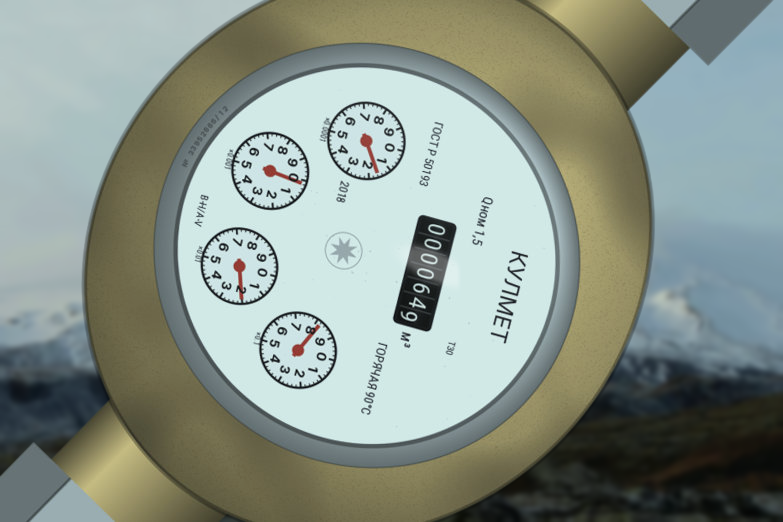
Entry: 648.8201 m³
